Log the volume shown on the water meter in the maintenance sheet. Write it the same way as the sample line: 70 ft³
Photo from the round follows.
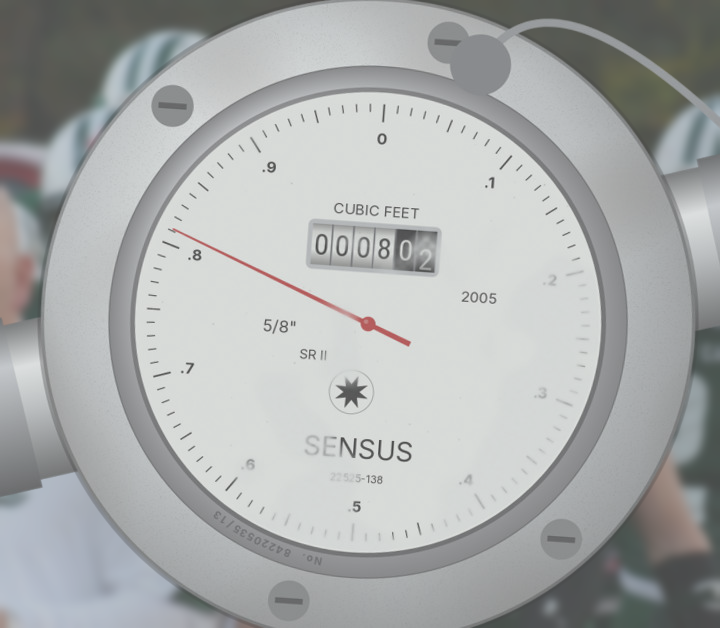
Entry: 801.81 ft³
